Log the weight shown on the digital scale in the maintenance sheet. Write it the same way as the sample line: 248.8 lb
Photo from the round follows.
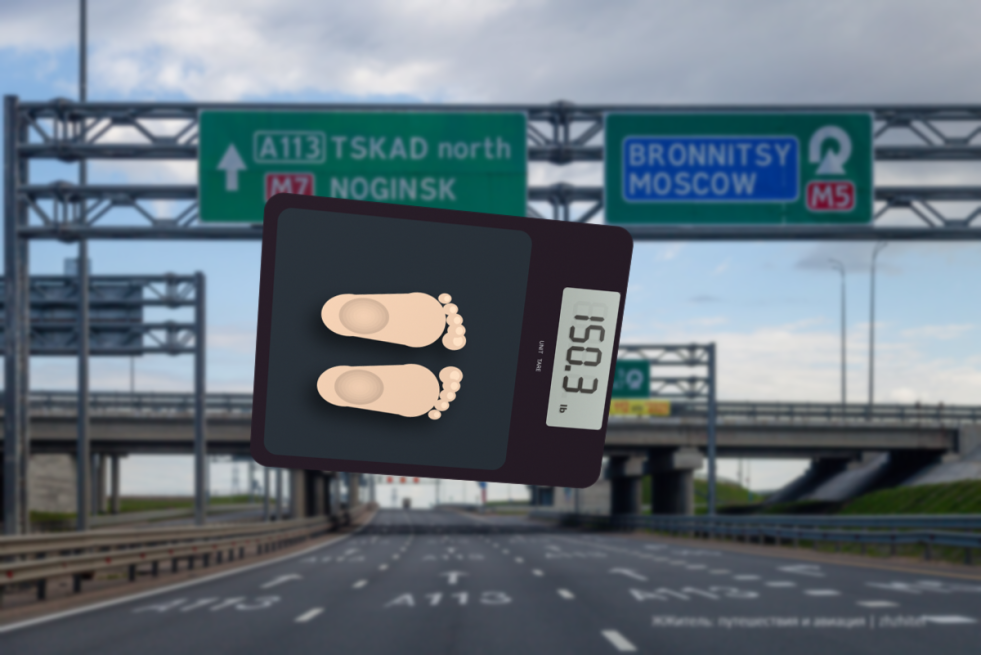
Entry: 150.3 lb
